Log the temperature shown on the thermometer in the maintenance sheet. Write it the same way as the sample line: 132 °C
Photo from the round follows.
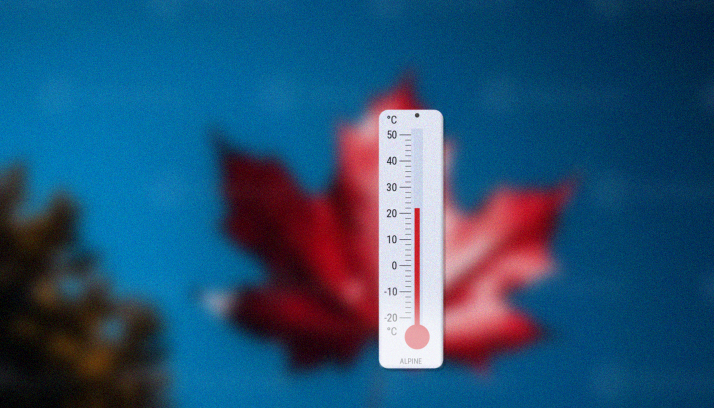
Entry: 22 °C
